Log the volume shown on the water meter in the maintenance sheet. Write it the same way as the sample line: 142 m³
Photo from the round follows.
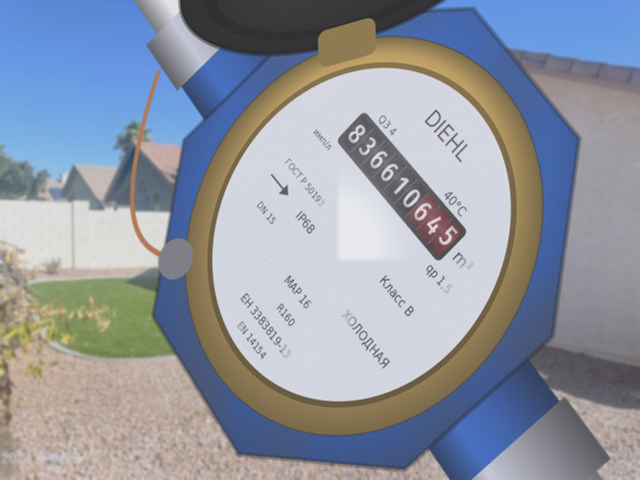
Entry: 836610.645 m³
